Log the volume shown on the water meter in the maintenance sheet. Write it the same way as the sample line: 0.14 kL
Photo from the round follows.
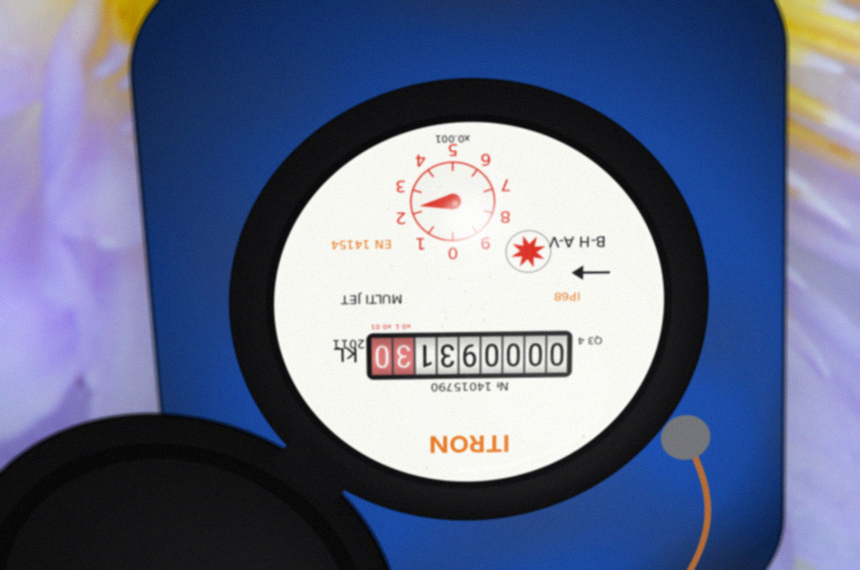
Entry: 931.302 kL
